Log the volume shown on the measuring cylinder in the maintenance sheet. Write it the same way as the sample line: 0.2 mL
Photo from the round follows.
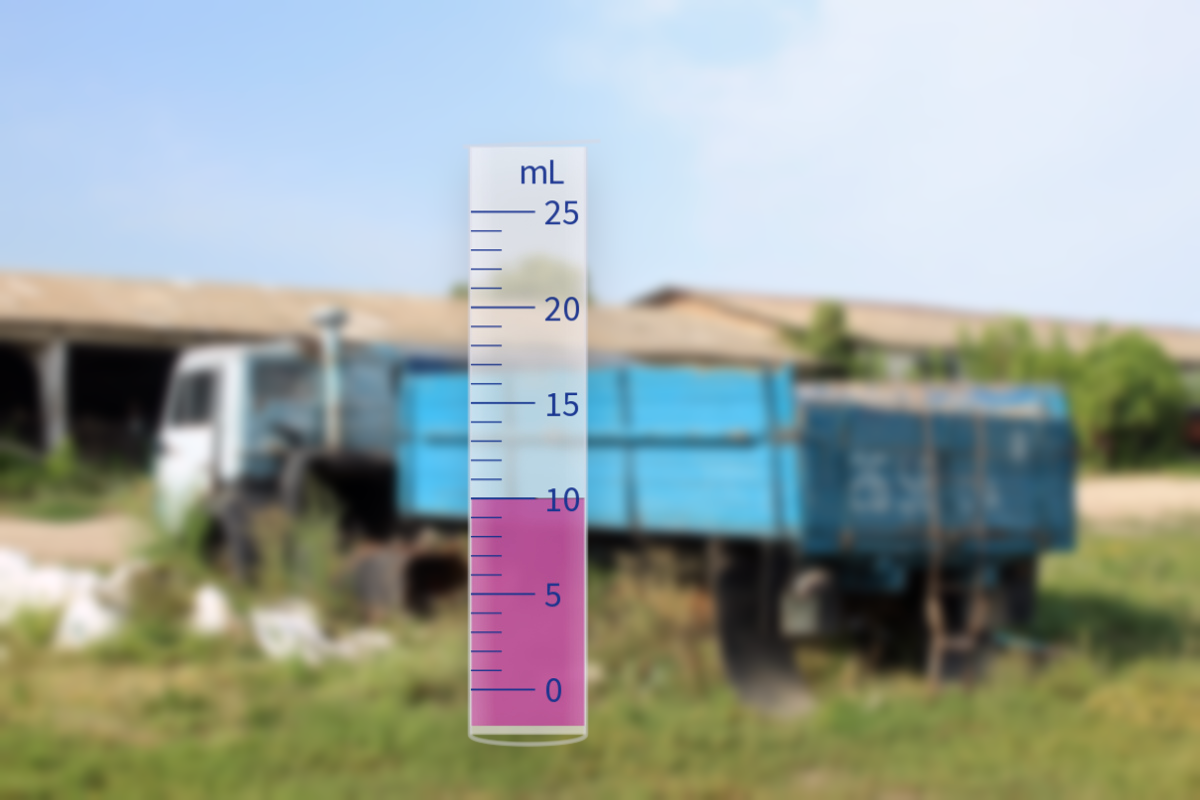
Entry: 10 mL
